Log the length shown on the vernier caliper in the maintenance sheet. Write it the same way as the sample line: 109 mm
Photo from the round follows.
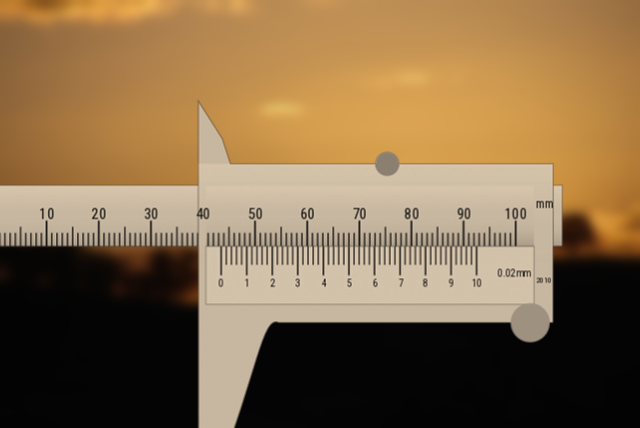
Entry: 43.5 mm
